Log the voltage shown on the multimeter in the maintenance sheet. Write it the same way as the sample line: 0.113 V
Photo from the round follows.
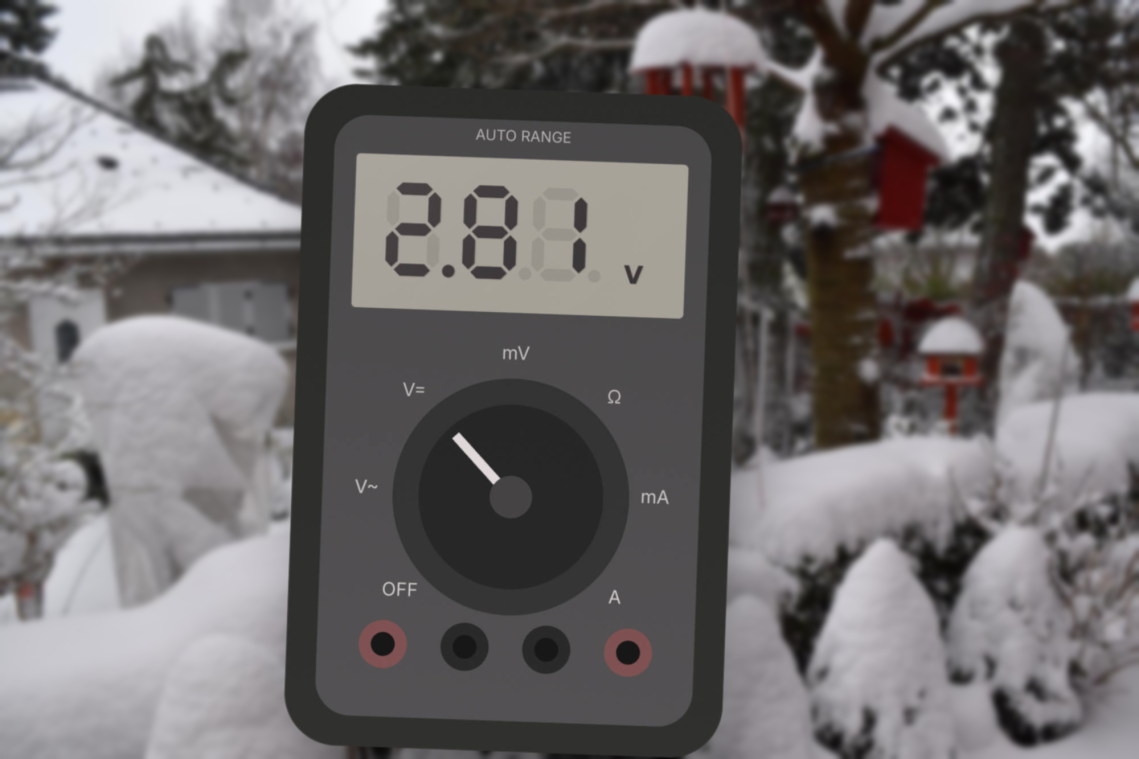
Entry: 2.81 V
